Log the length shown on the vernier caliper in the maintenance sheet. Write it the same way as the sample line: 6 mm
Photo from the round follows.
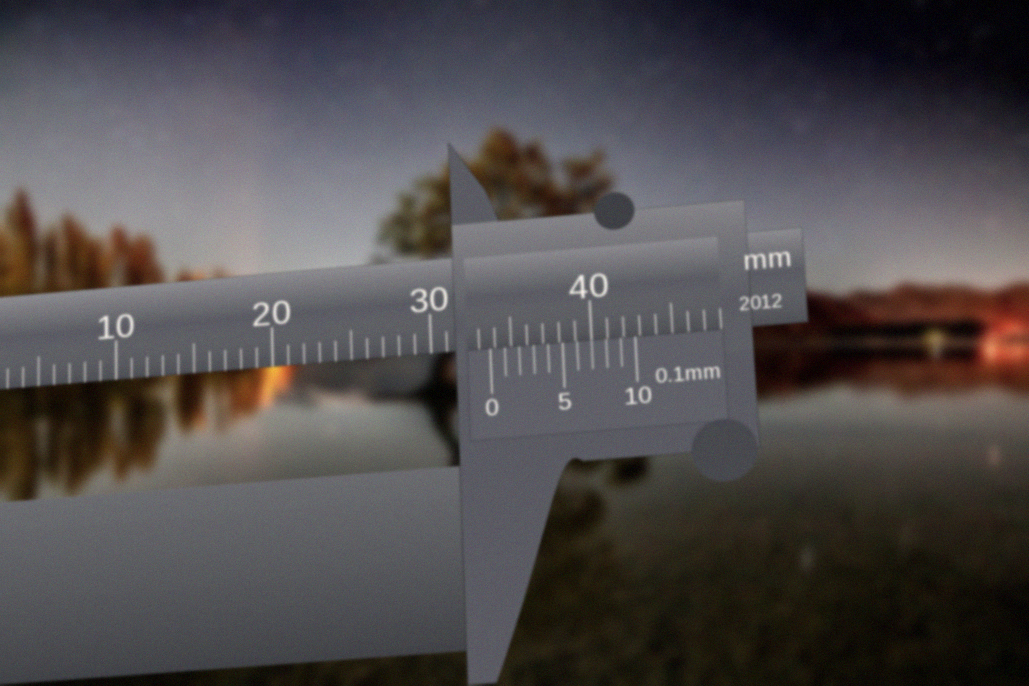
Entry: 33.7 mm
